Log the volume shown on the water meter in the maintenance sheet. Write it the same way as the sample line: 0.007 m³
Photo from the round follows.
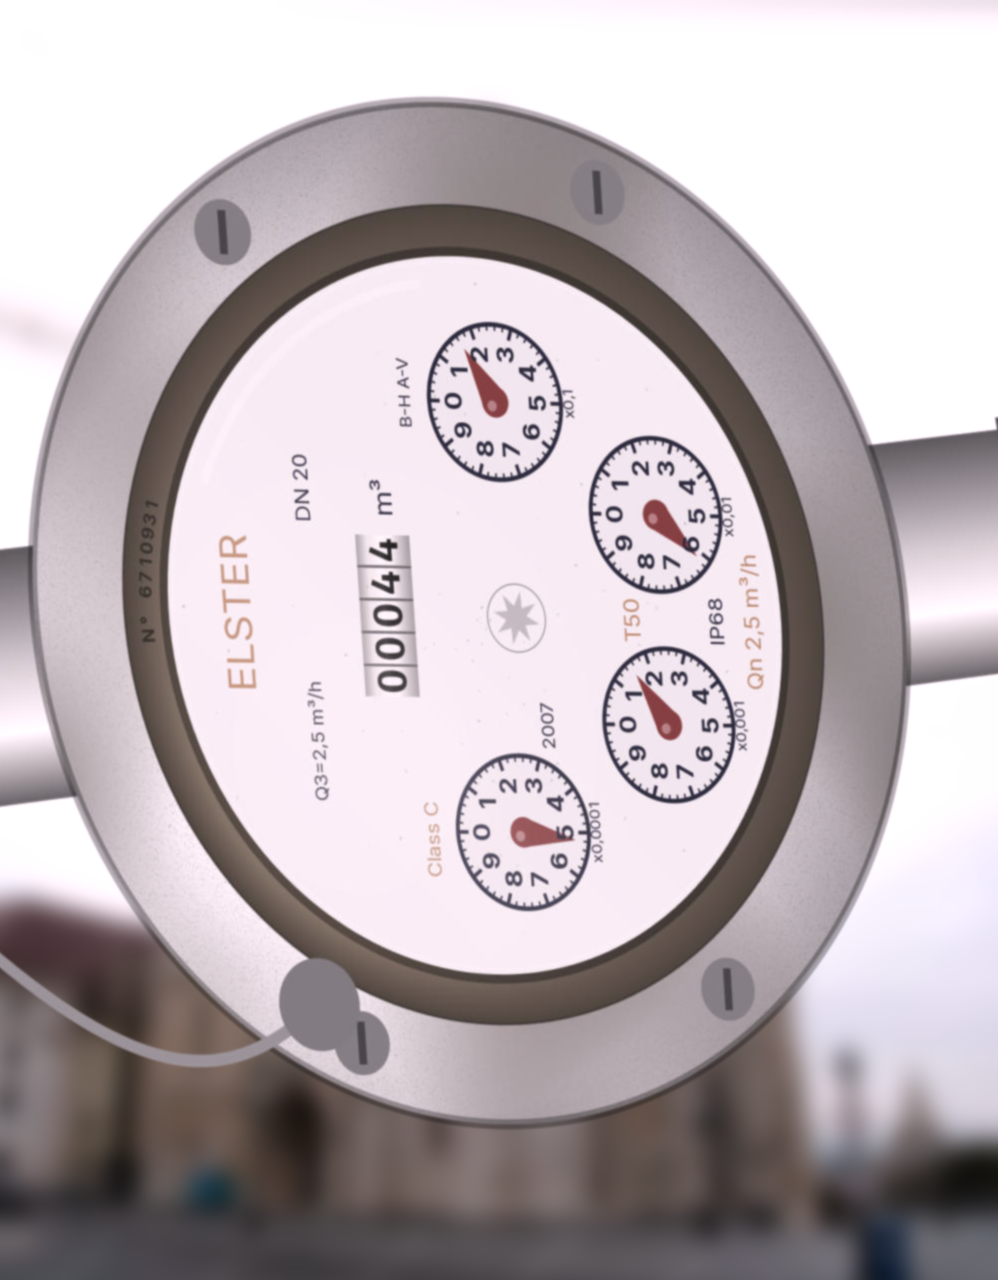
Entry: 44.1615 m³
